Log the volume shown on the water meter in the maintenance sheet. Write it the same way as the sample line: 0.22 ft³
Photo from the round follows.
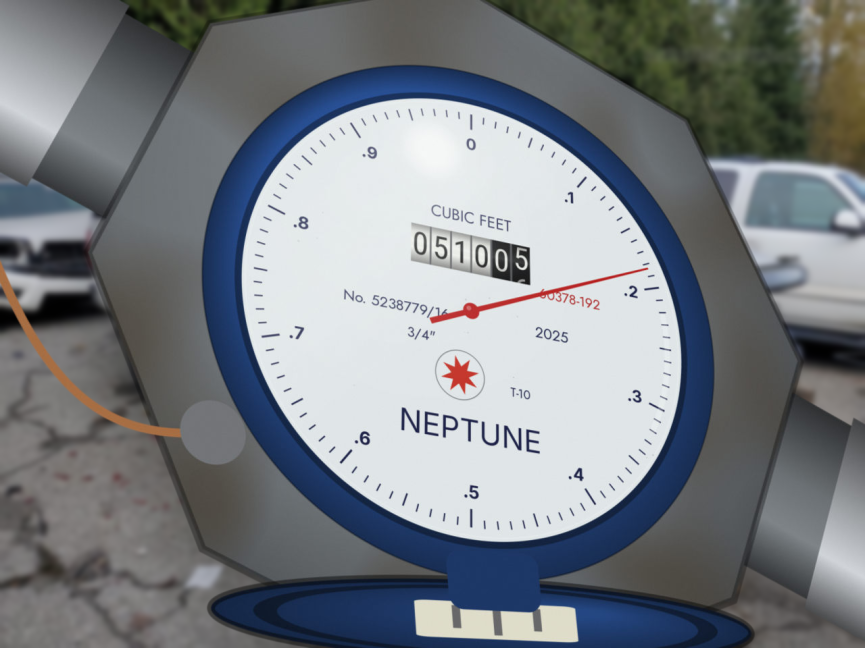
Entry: 51005.18 ft³
